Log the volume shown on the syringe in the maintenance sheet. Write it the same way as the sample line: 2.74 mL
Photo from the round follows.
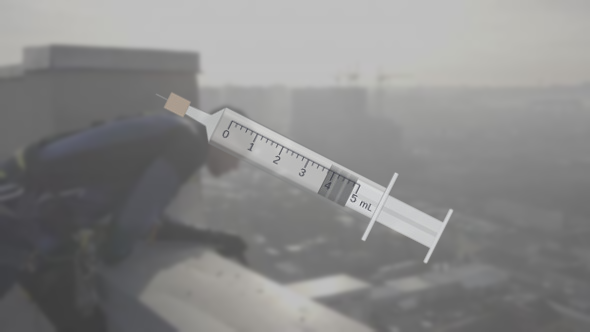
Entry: 3.8 mL
